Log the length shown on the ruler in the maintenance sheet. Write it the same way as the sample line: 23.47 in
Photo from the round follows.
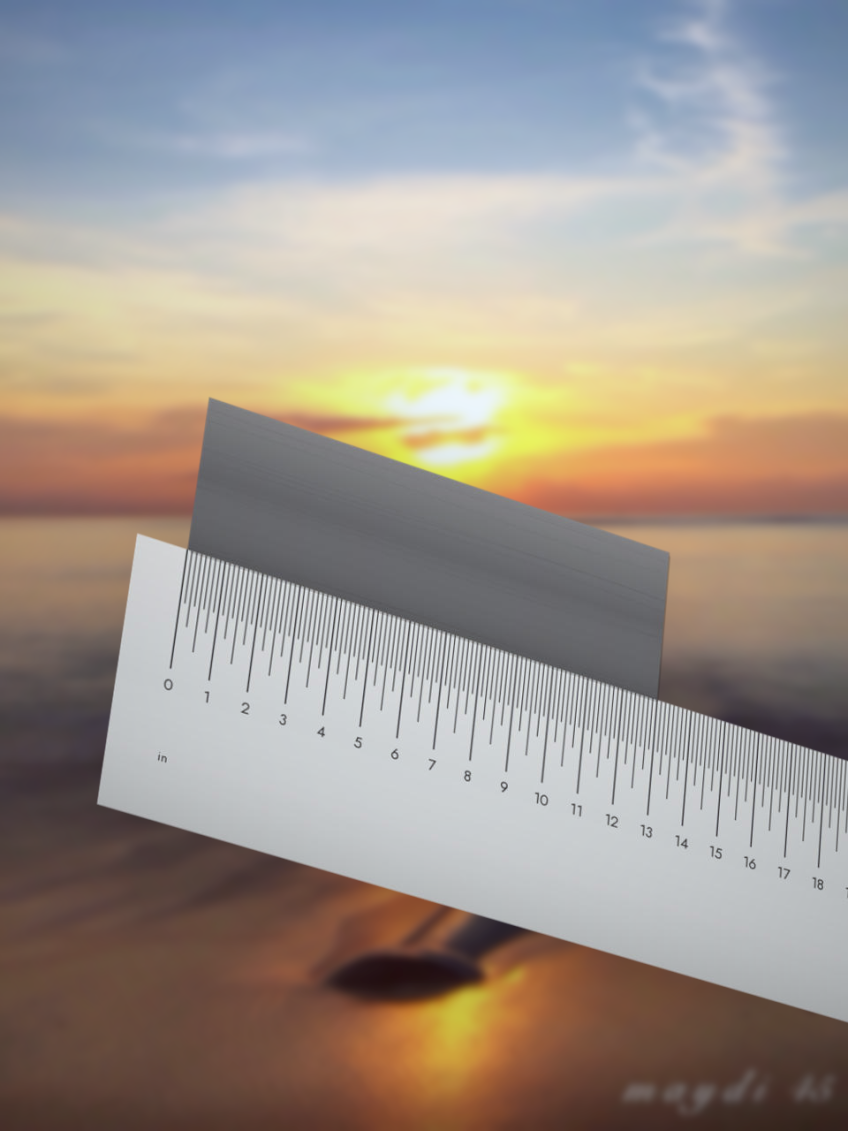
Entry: 13 in
